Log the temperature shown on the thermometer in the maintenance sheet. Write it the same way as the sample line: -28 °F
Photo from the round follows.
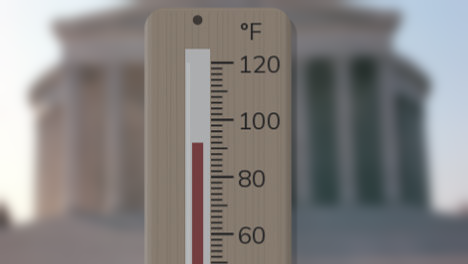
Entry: 92 °F
